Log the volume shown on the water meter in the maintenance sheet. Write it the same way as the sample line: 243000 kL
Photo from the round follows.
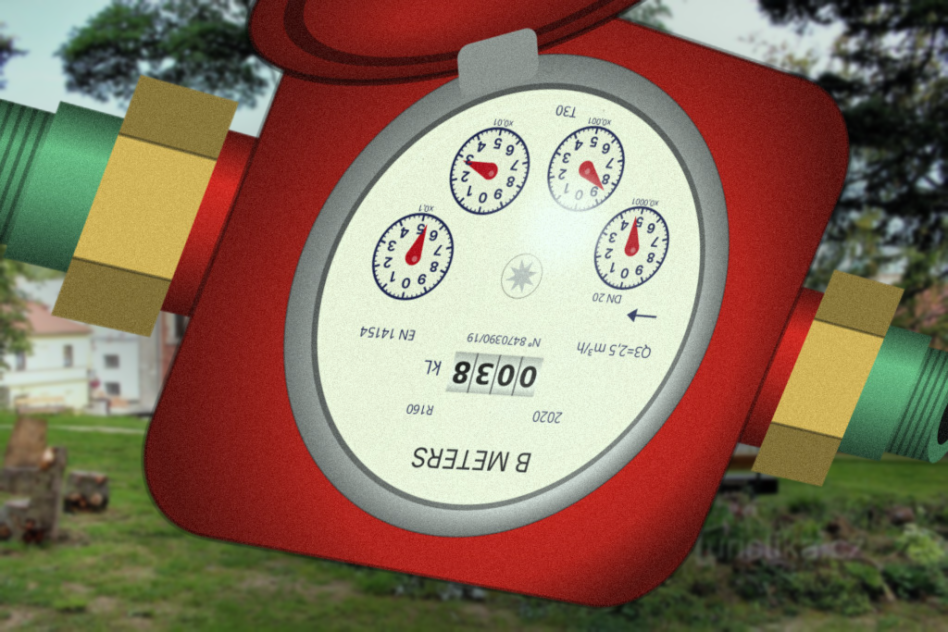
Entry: 38.5284 kL
